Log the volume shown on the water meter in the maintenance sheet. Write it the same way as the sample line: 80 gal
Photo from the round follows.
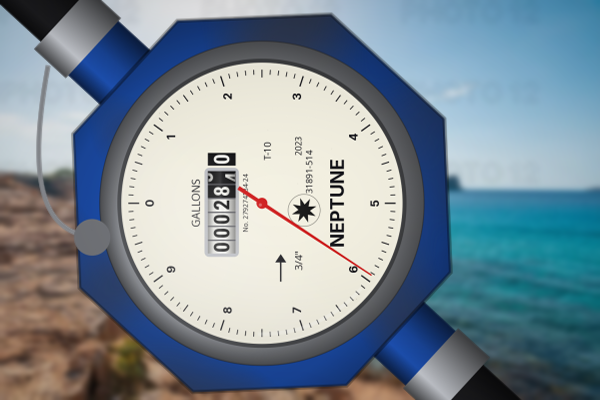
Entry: 2835.9 gal
